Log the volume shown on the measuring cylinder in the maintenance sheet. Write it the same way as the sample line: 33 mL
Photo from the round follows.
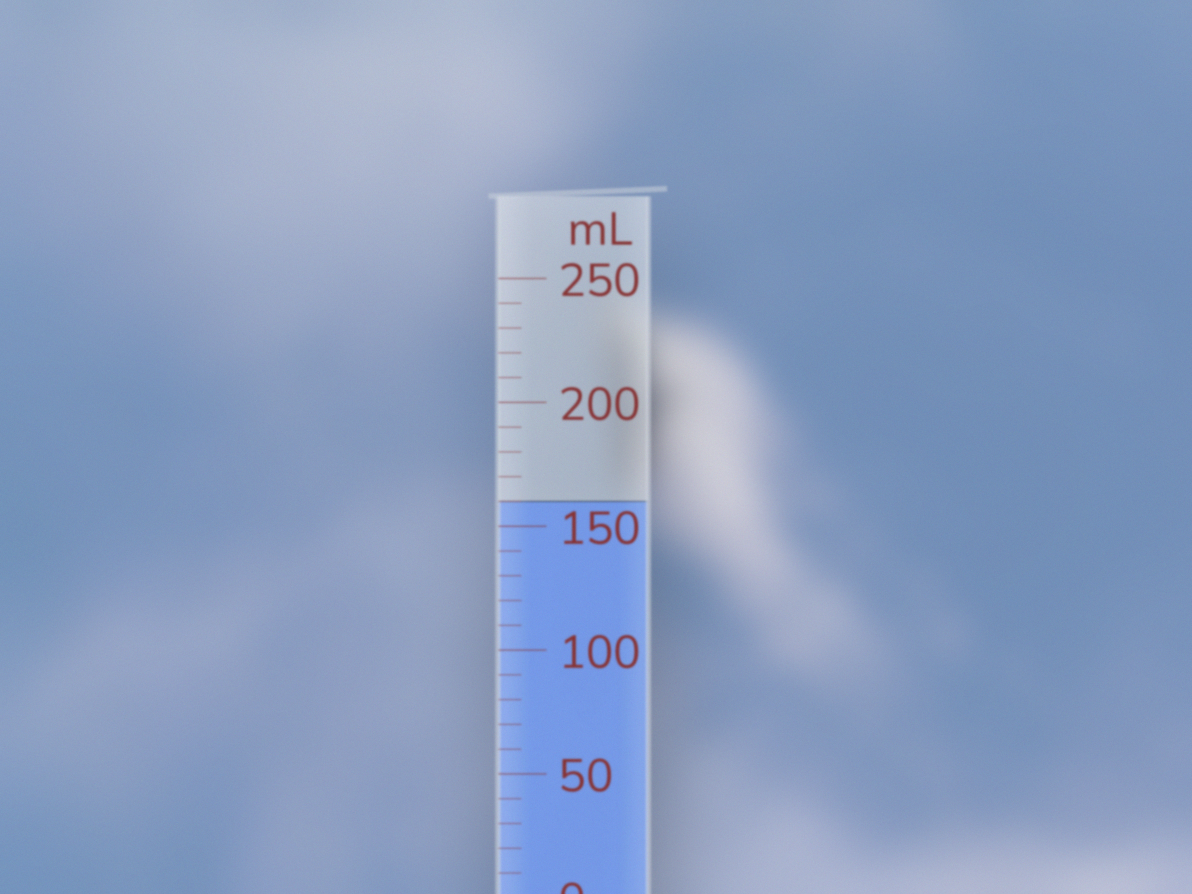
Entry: 160 mL
